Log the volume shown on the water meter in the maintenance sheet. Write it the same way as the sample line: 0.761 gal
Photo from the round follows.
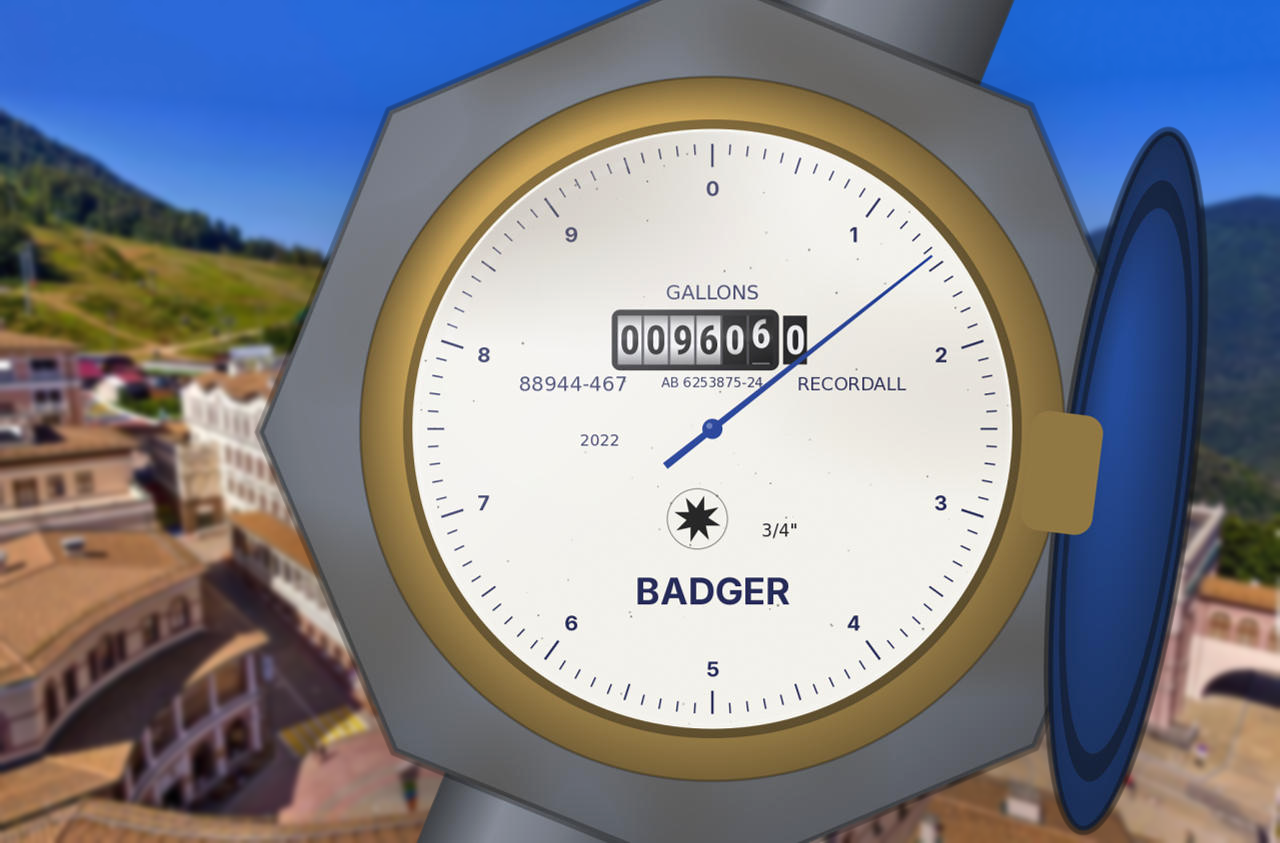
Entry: 96061.4 gal
